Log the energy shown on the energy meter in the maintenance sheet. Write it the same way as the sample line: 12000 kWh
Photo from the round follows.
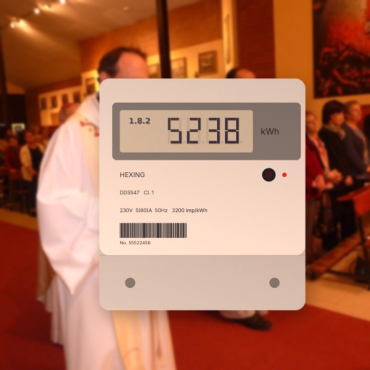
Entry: 5238 kWh
